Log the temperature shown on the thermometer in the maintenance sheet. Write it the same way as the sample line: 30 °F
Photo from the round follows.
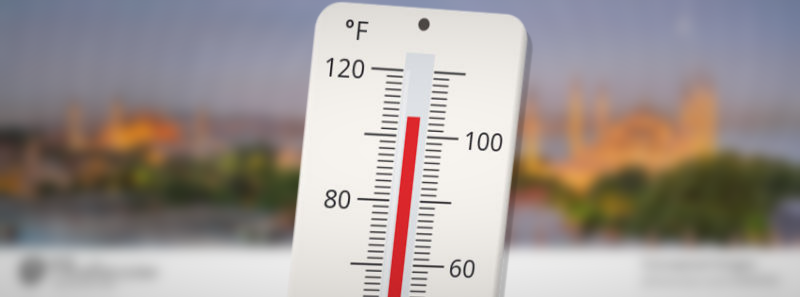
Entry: 106 °F
